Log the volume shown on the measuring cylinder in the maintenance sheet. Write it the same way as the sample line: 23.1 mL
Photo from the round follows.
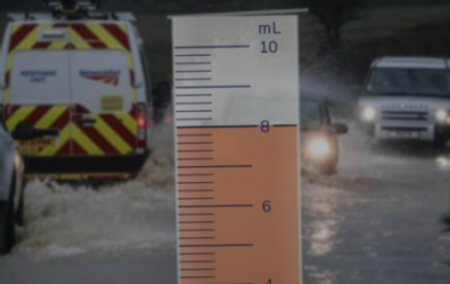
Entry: 8 mL
